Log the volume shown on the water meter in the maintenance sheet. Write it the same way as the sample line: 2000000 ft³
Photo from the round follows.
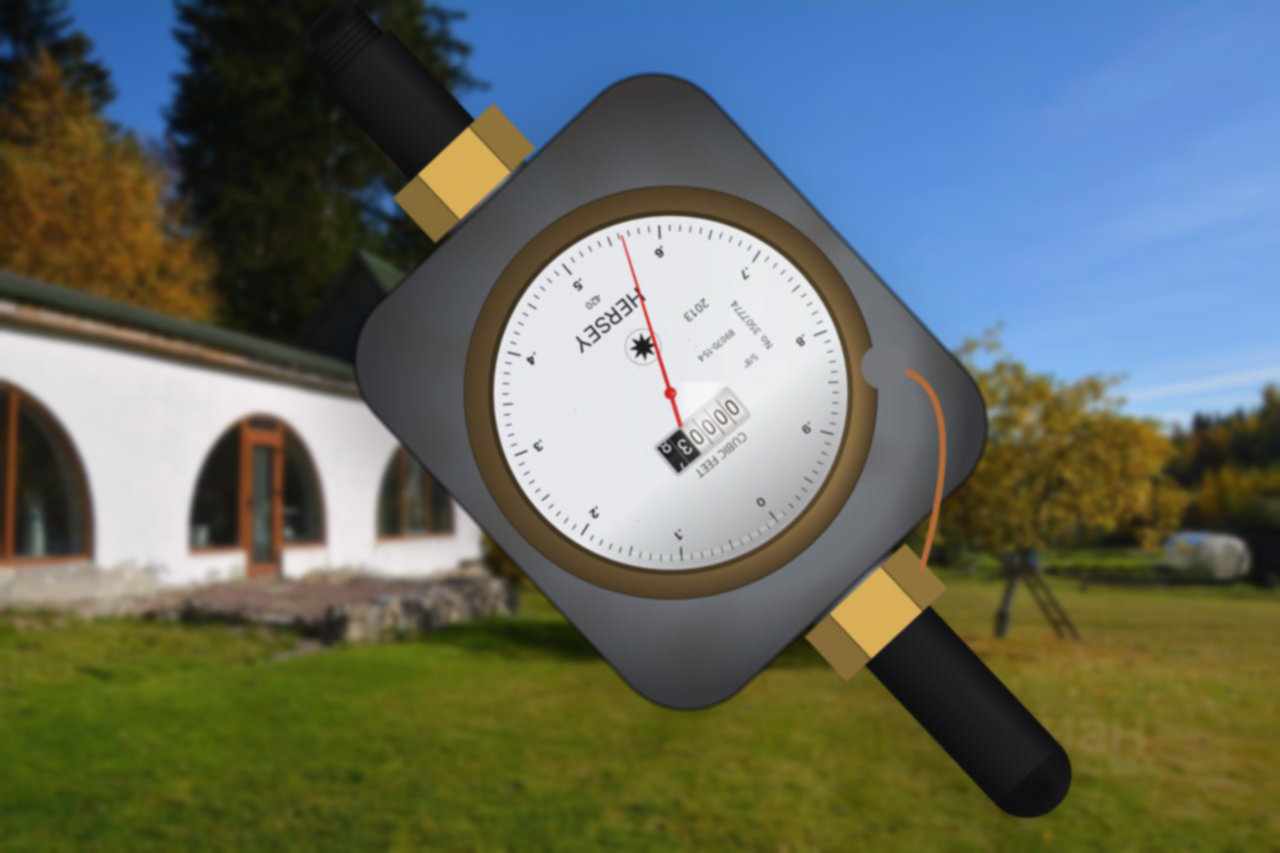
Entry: 37.56 ft³
